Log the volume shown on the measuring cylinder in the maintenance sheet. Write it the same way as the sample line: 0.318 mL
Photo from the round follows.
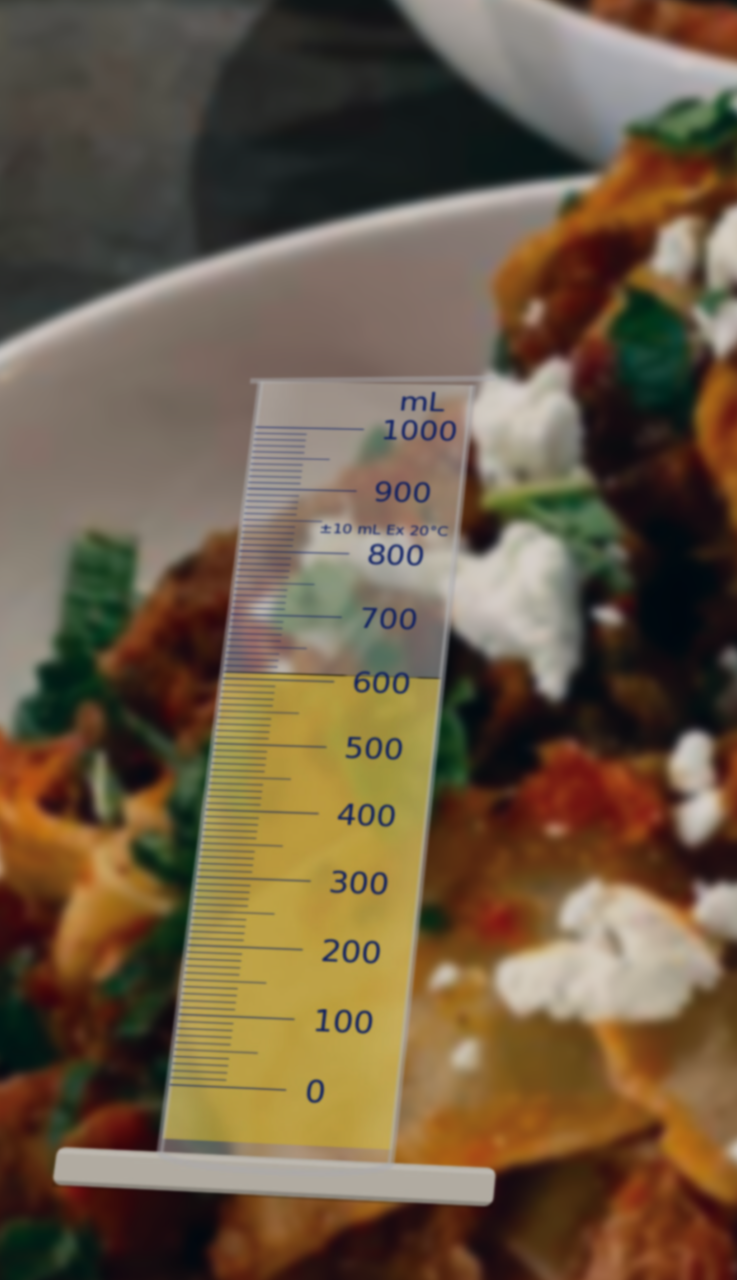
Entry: 610 mL
